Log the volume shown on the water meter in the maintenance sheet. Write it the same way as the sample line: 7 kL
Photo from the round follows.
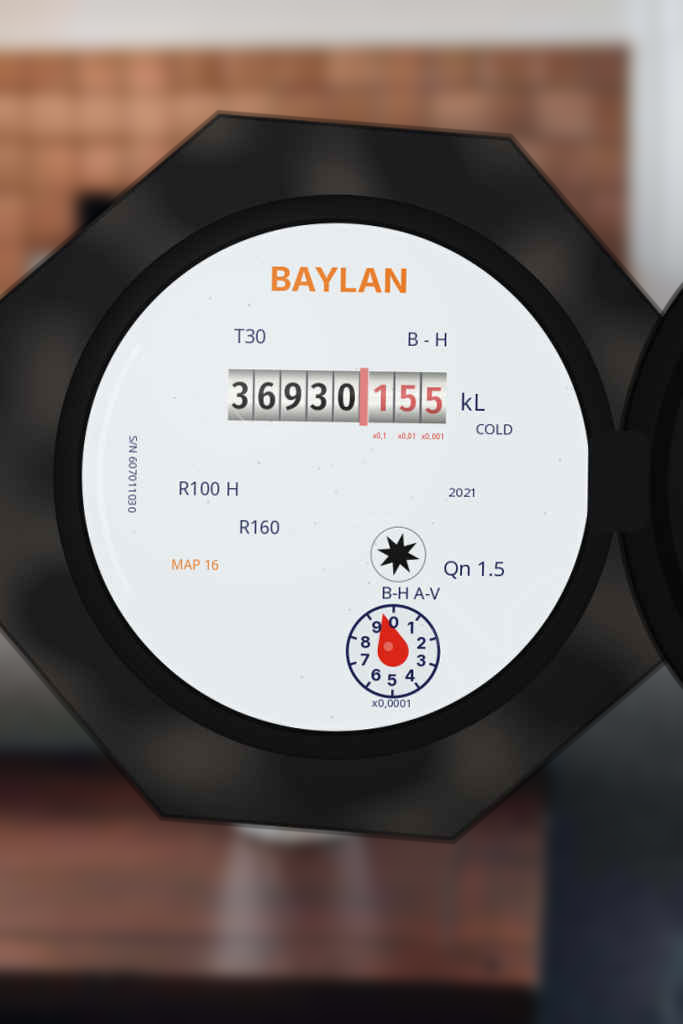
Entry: 36930.1549 kL
